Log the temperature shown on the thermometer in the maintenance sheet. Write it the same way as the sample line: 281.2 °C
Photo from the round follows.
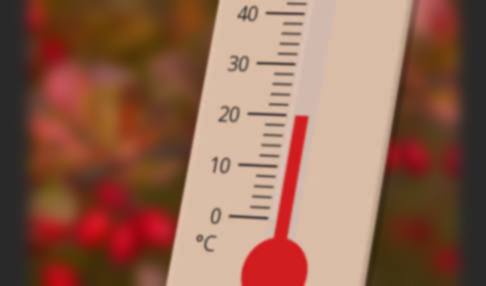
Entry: 20 °C
